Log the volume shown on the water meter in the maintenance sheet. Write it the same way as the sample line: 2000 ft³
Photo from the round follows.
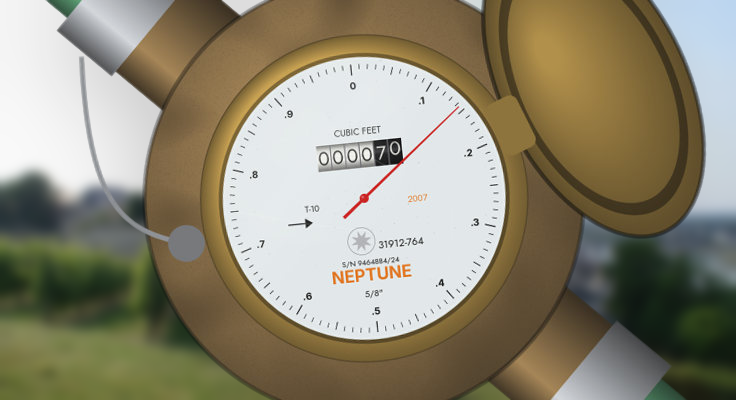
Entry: 70.14 ft³
